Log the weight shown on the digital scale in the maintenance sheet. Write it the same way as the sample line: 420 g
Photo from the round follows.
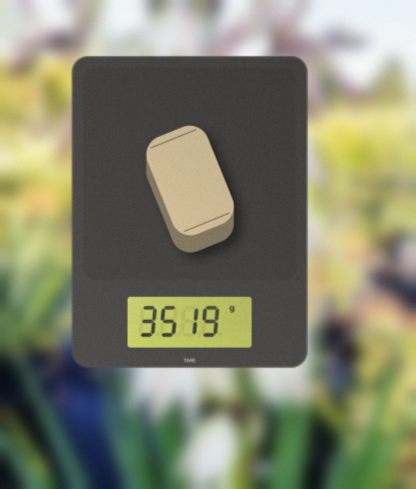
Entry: 3519 g
